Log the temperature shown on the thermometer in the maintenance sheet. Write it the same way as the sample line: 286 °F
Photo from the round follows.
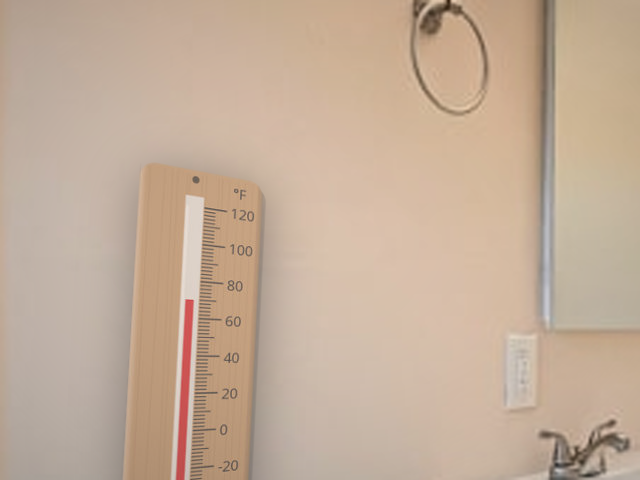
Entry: 70 °F
